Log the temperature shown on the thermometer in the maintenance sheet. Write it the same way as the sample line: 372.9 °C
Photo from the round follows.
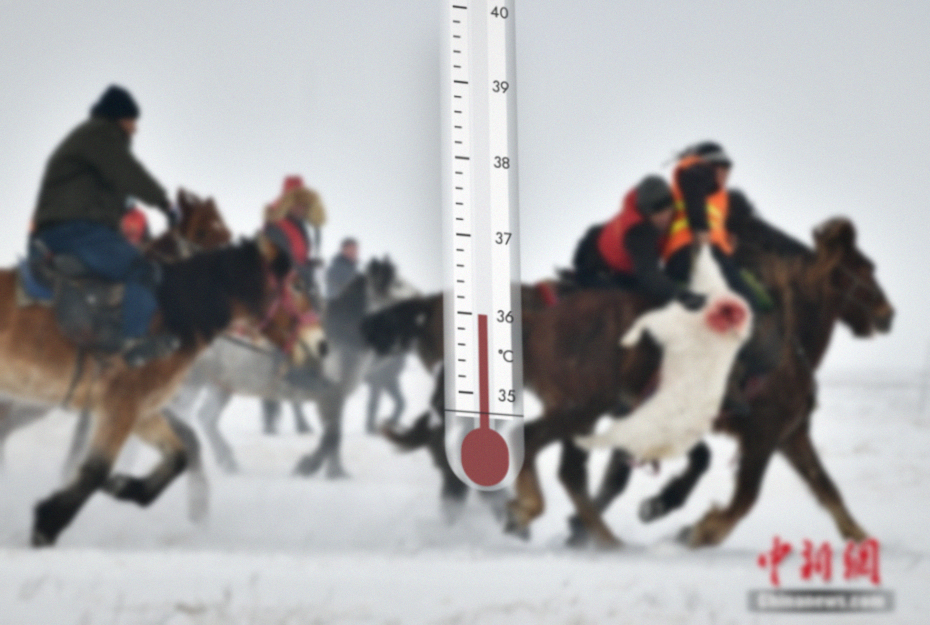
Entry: 36 °C
